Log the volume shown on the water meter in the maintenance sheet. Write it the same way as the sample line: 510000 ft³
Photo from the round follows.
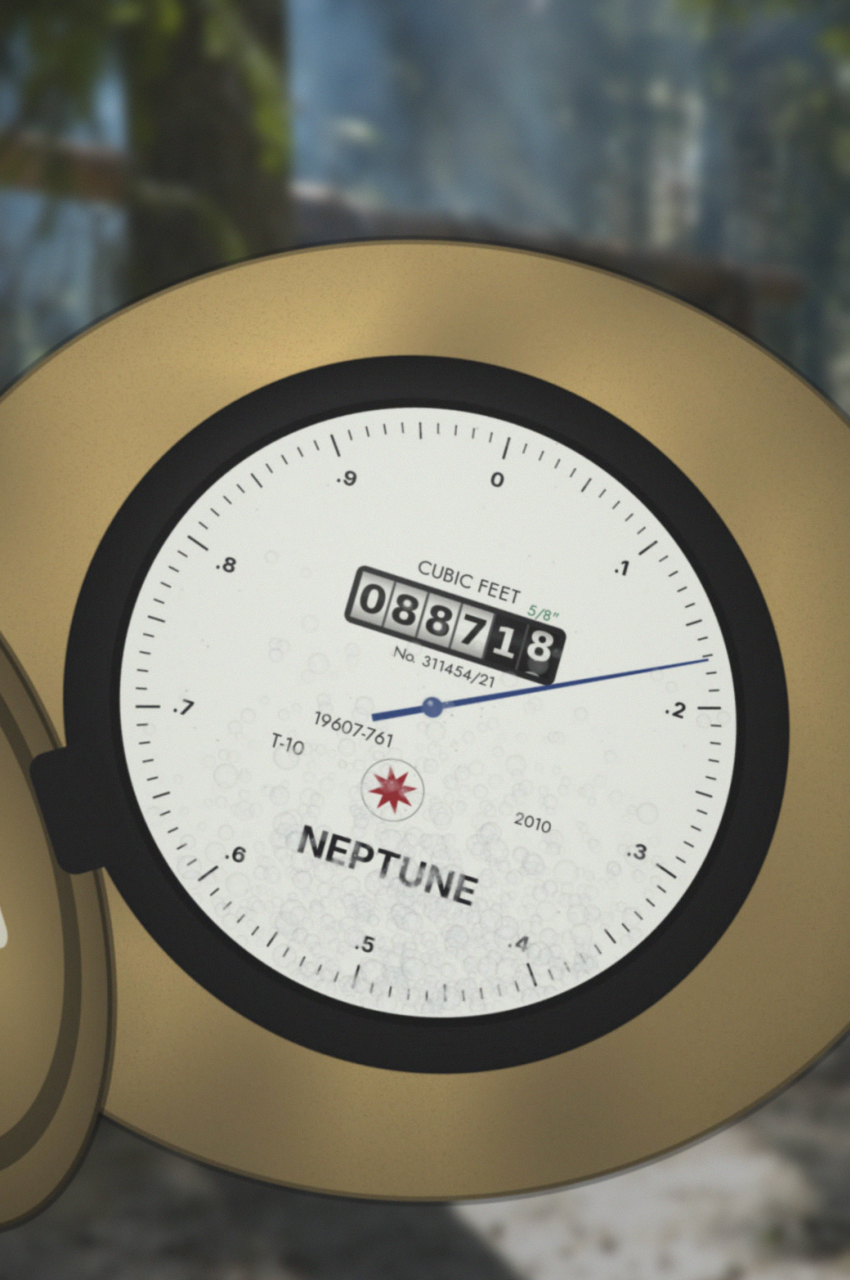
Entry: 88718.17 ft³
